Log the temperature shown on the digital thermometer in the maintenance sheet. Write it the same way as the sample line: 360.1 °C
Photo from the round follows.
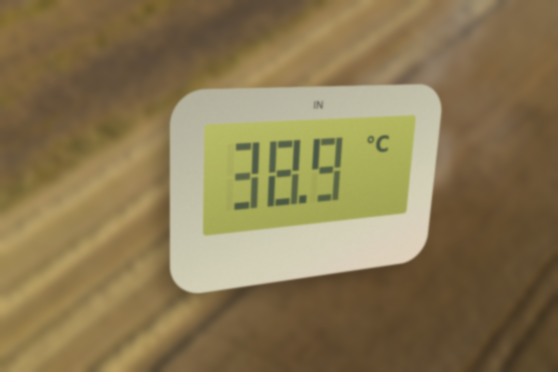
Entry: 38.9 °C
